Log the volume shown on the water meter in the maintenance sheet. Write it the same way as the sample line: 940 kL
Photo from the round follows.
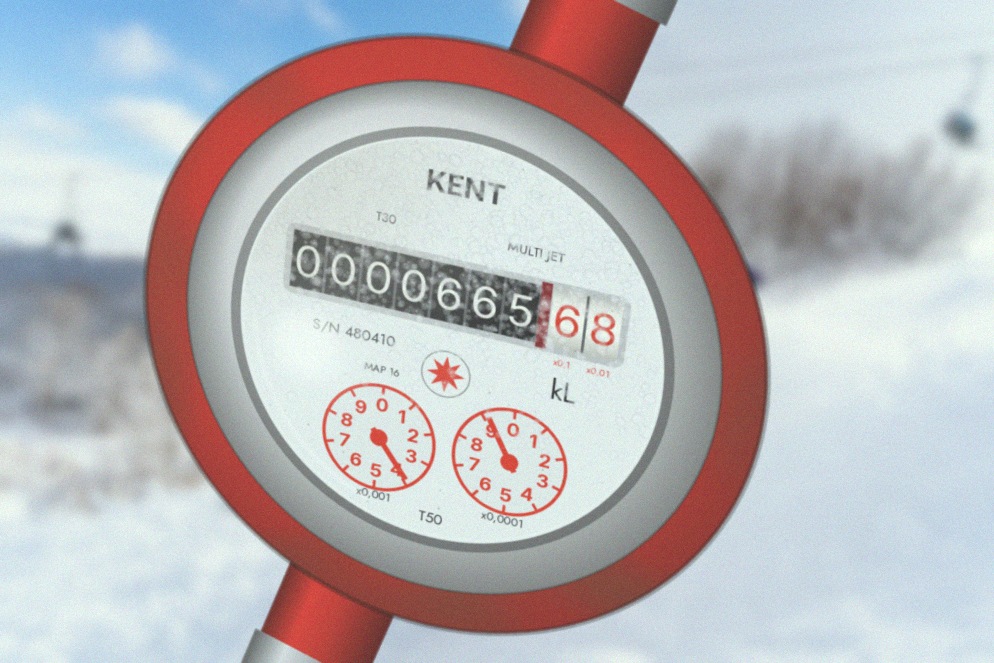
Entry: 665.6839 kL
